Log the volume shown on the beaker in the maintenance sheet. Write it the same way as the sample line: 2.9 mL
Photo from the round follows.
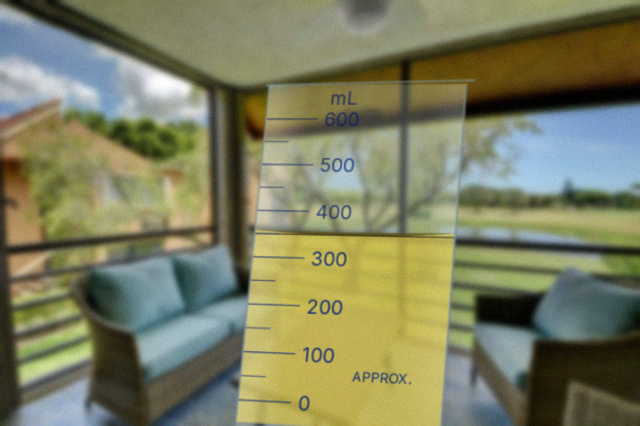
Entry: 350 mL
